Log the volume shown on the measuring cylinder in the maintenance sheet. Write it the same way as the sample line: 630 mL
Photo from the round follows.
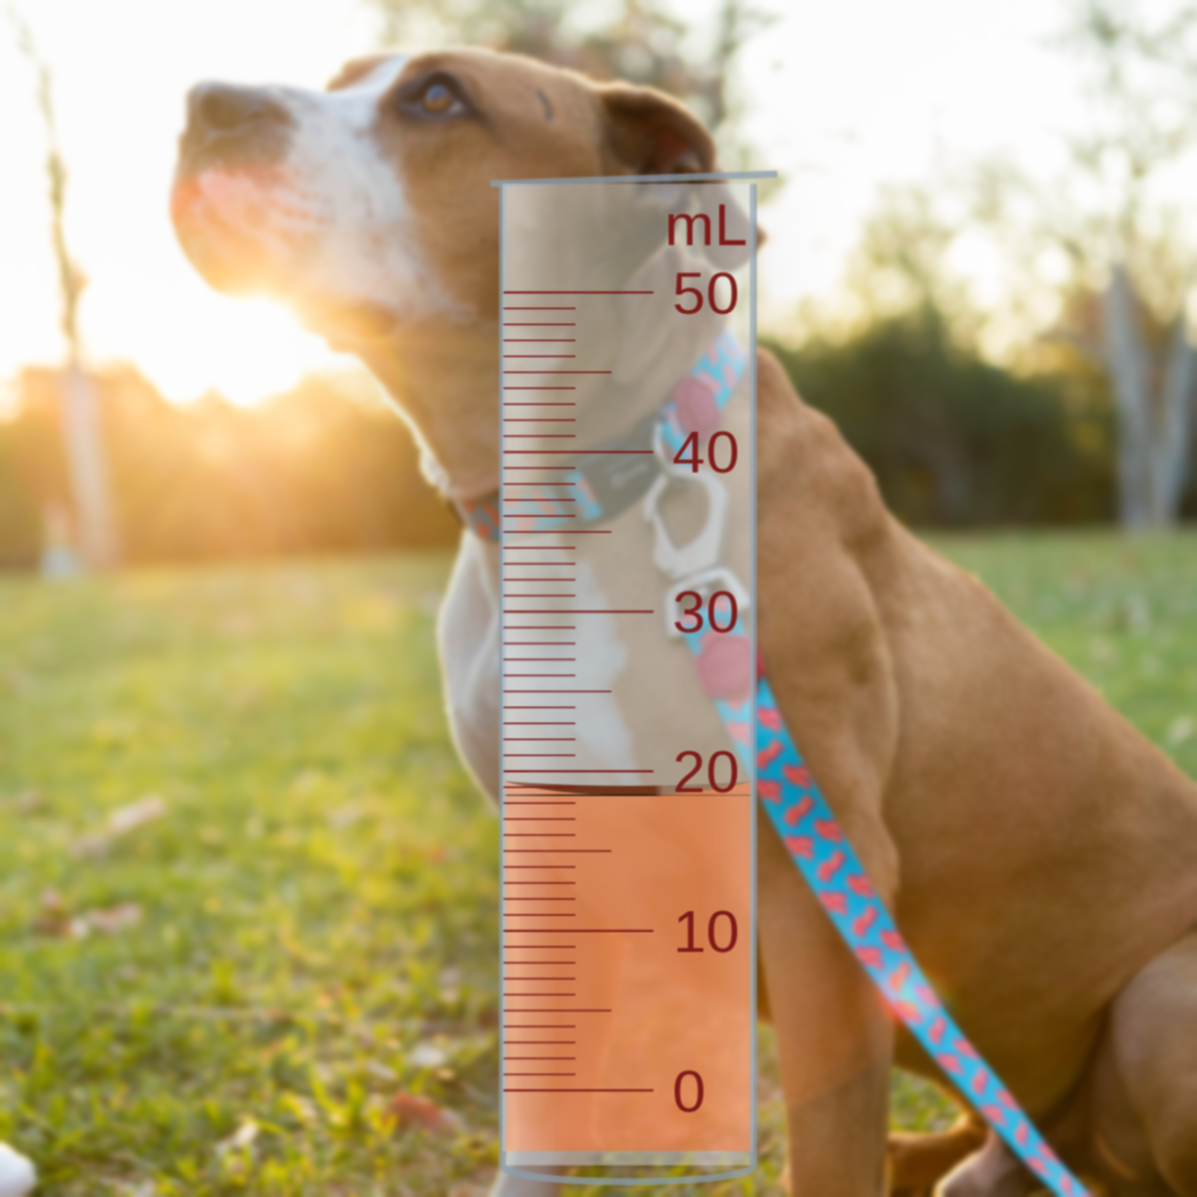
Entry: 18.5 mL
